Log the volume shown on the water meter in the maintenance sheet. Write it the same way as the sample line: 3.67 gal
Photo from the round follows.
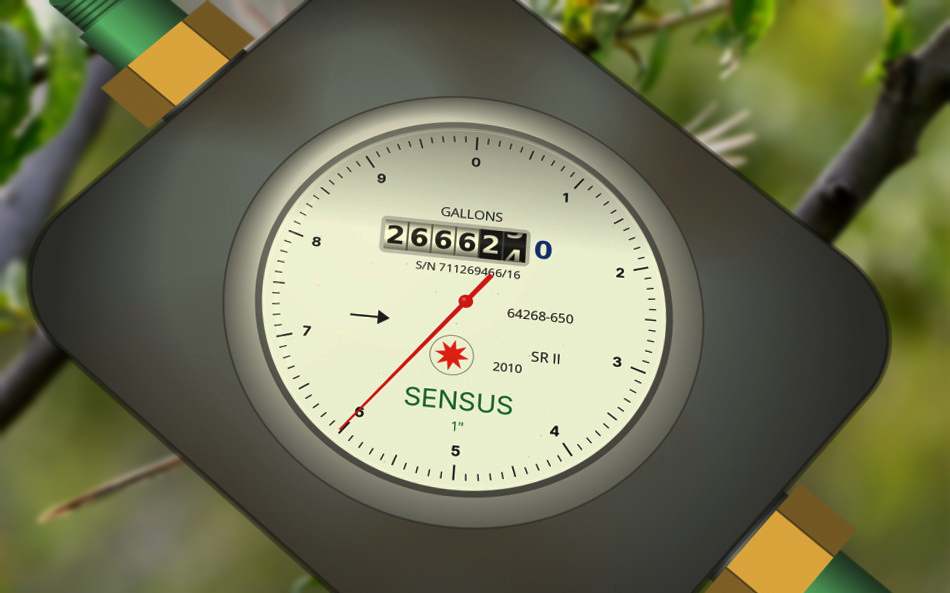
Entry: 2666236.0 gal
